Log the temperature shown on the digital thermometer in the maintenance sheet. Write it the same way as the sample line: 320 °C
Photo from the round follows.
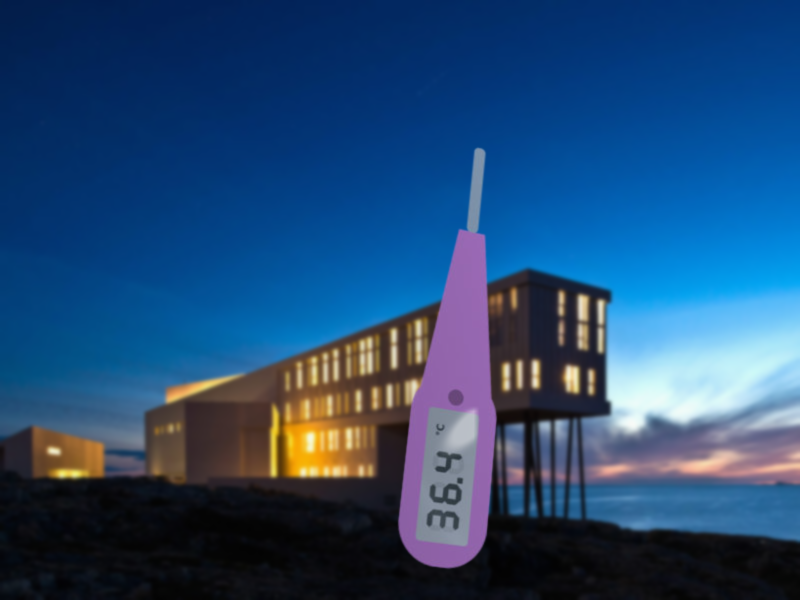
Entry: 36.4 °C
